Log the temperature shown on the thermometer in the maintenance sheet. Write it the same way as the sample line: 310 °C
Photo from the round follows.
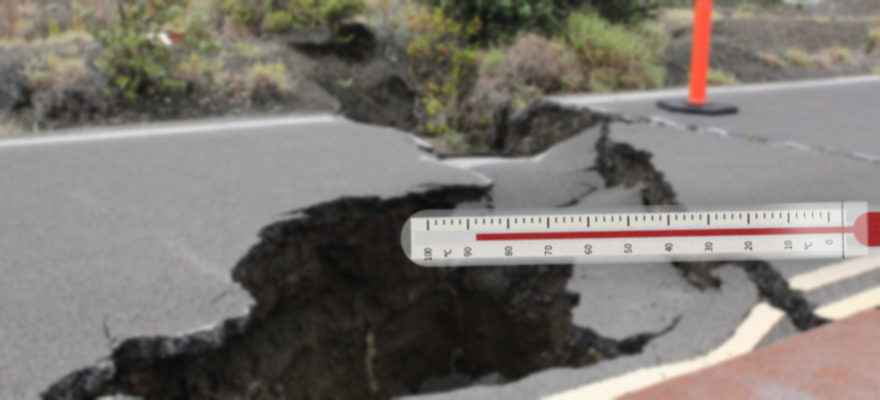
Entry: 88 °C
